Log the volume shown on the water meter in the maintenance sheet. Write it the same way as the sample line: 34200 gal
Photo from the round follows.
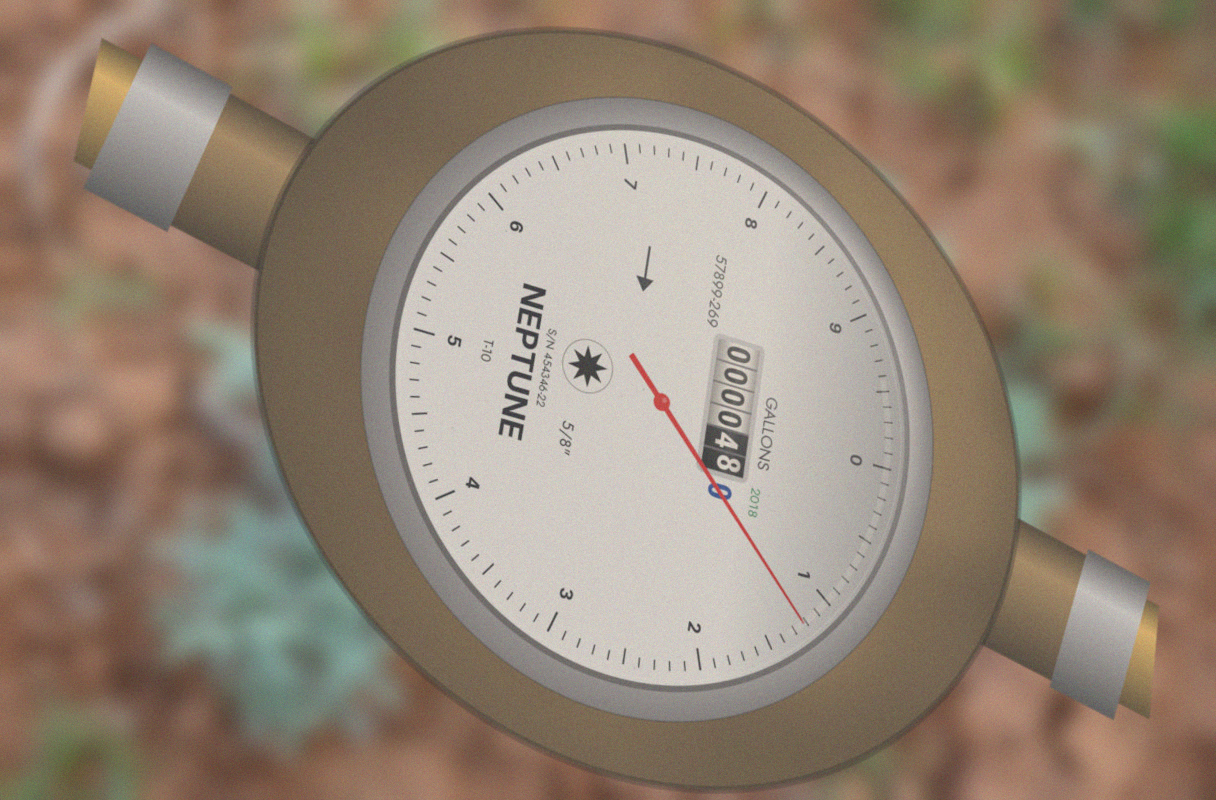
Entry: 481.2 gal
